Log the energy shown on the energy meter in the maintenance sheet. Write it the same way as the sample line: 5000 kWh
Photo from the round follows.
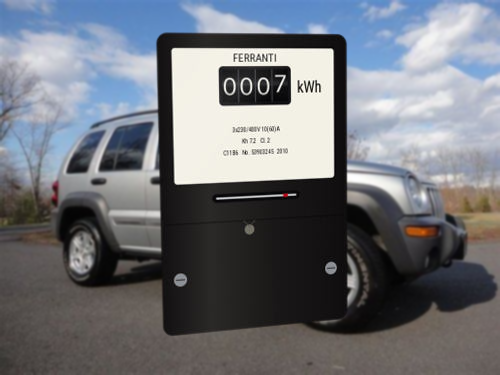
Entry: 7 kWh
